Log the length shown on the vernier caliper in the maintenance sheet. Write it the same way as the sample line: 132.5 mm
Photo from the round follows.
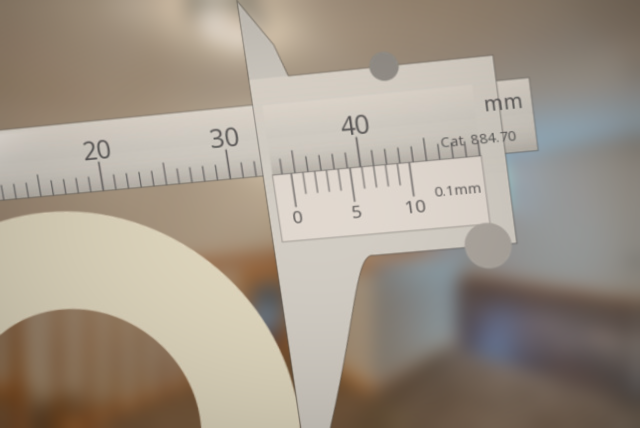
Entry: 34.7 mm
